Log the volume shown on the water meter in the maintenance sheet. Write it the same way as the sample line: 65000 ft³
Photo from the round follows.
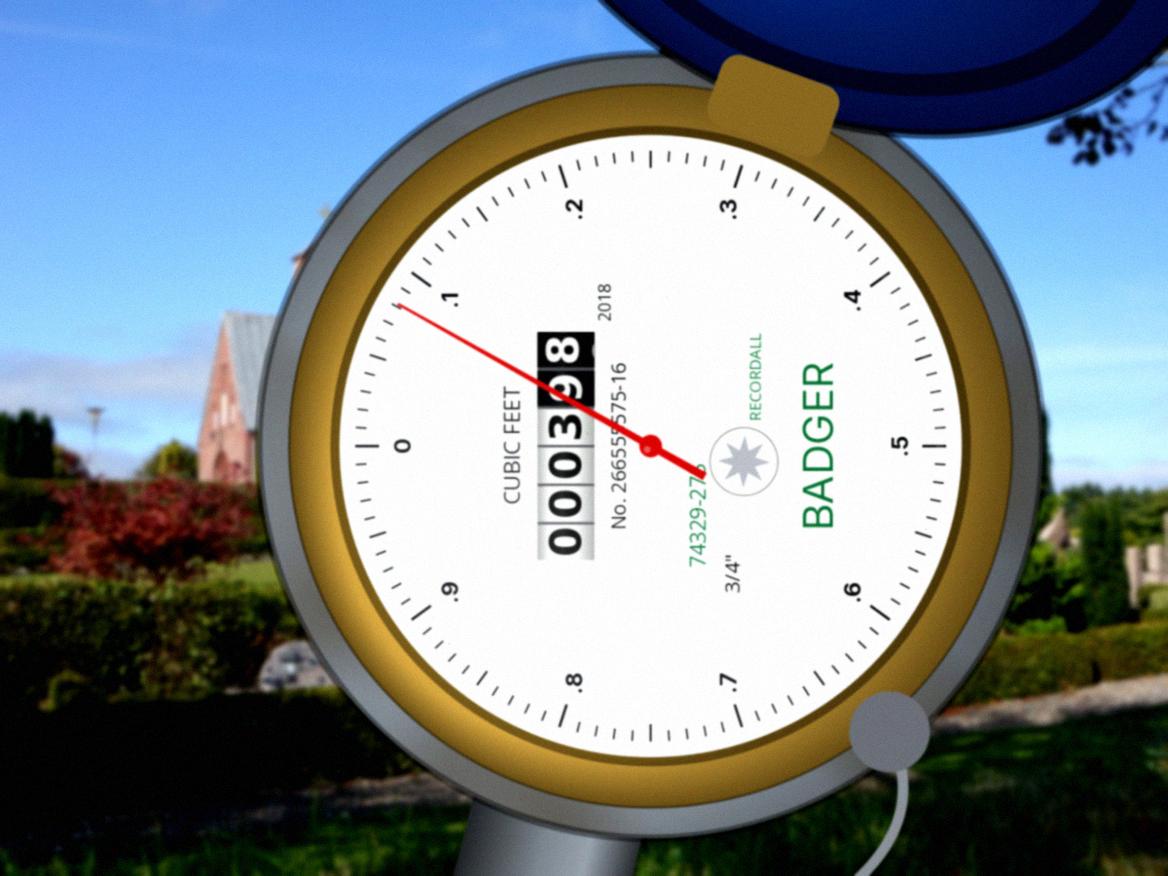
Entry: 398.08 ft³
